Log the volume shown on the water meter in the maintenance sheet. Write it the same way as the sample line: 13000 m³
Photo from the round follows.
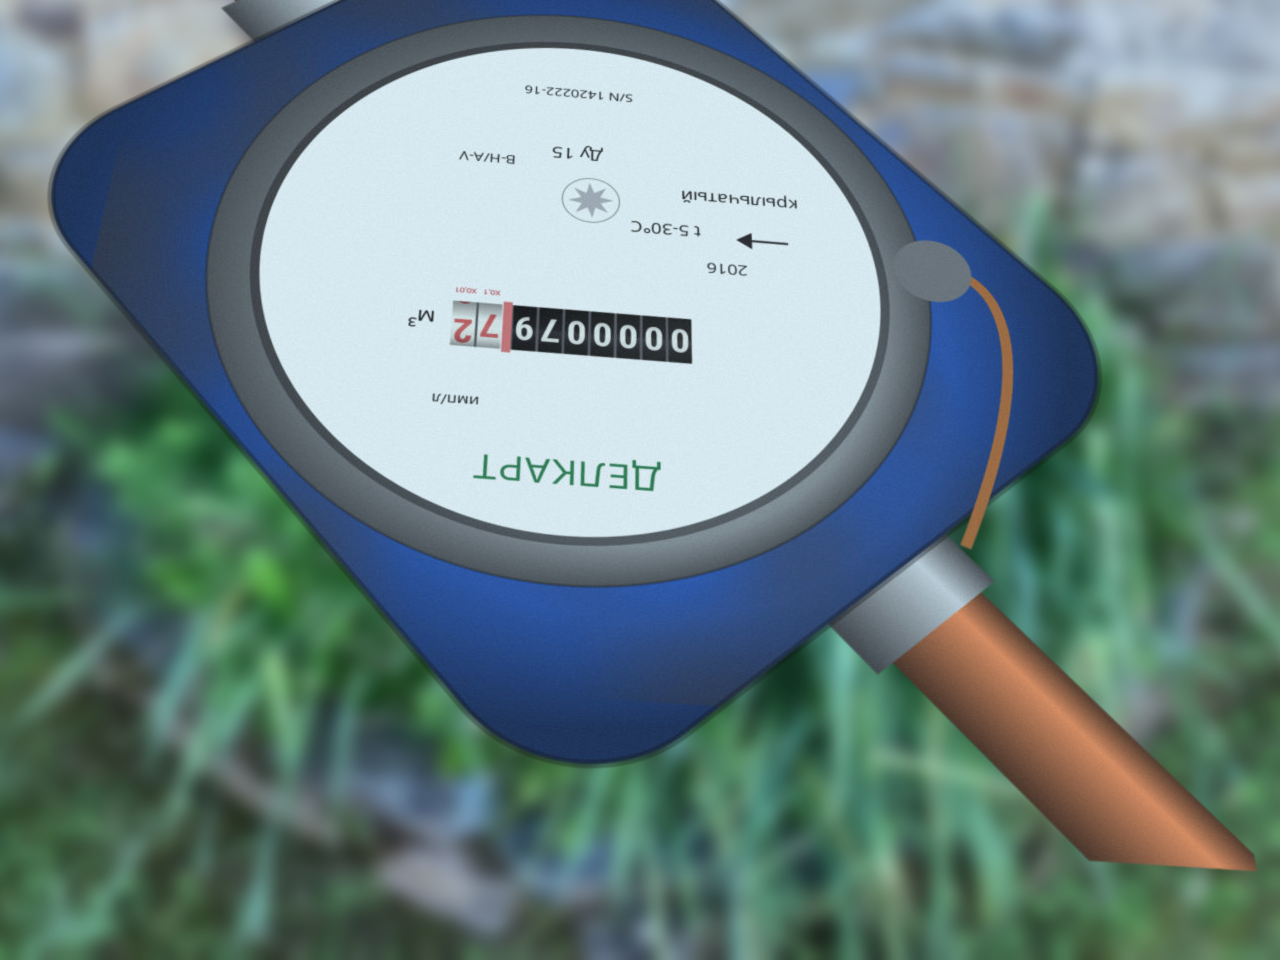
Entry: 79.72 m³
